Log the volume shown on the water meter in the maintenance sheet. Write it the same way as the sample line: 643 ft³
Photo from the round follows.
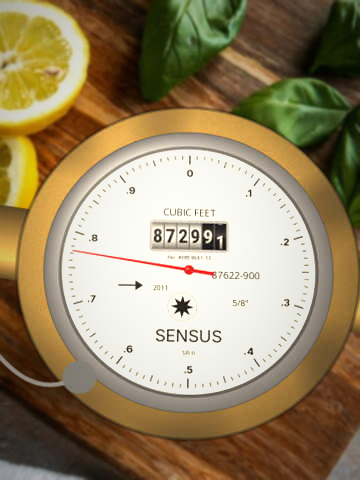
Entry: 872990.77 ft³
